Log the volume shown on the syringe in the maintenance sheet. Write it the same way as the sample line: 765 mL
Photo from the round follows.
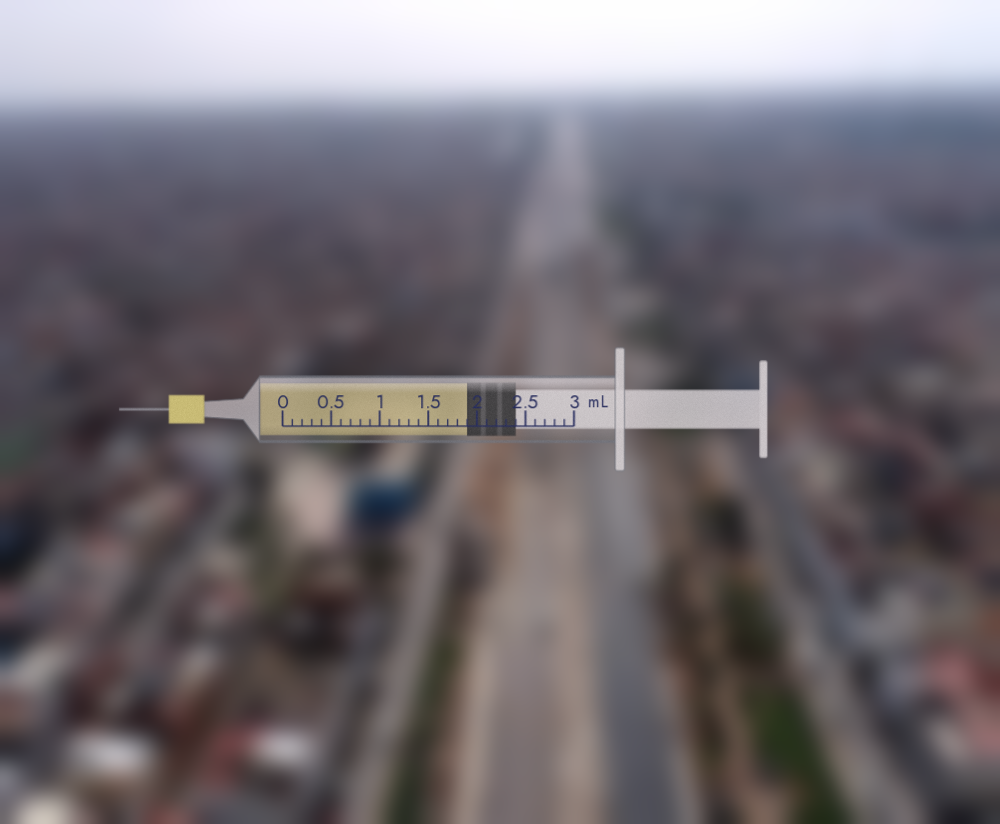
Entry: 1.9 mL
